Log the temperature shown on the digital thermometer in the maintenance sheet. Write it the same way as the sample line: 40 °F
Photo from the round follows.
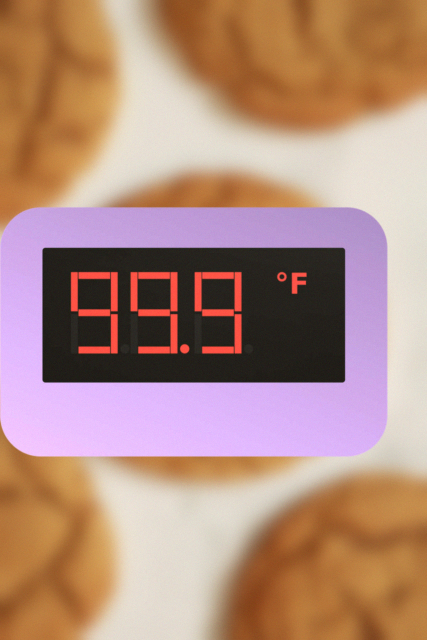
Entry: 99.9 °F
